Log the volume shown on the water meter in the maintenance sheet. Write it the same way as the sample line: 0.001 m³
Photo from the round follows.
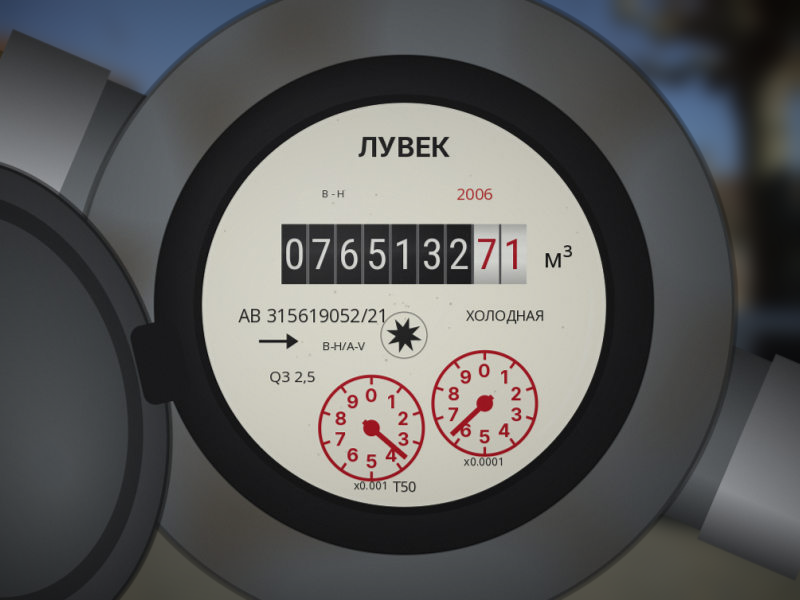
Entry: 765132.7136 m³
